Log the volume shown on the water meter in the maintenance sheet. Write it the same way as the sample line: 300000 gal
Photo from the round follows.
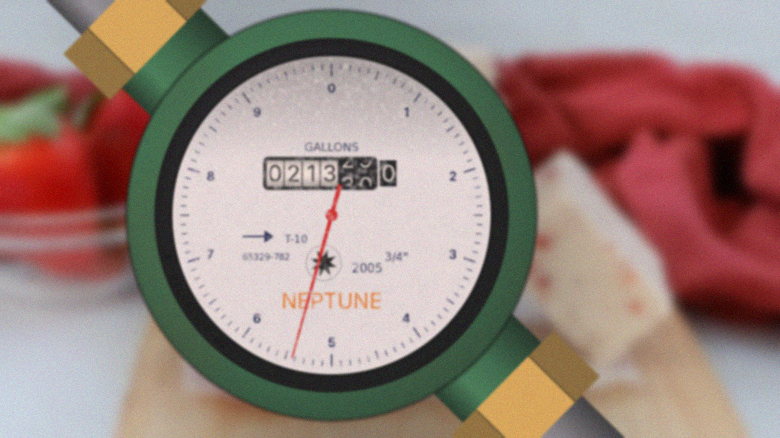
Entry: 213295.4 gal
